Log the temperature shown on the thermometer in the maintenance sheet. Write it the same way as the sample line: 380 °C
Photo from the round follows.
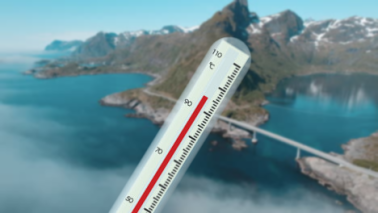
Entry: 95 °C
